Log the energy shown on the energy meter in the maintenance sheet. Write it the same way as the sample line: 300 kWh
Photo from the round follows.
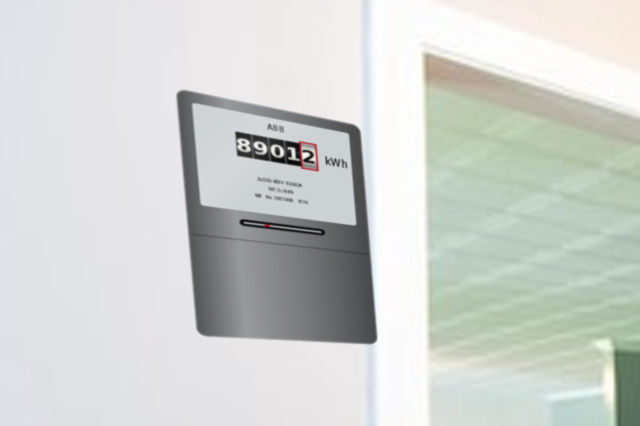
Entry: 8901.2 kWh
